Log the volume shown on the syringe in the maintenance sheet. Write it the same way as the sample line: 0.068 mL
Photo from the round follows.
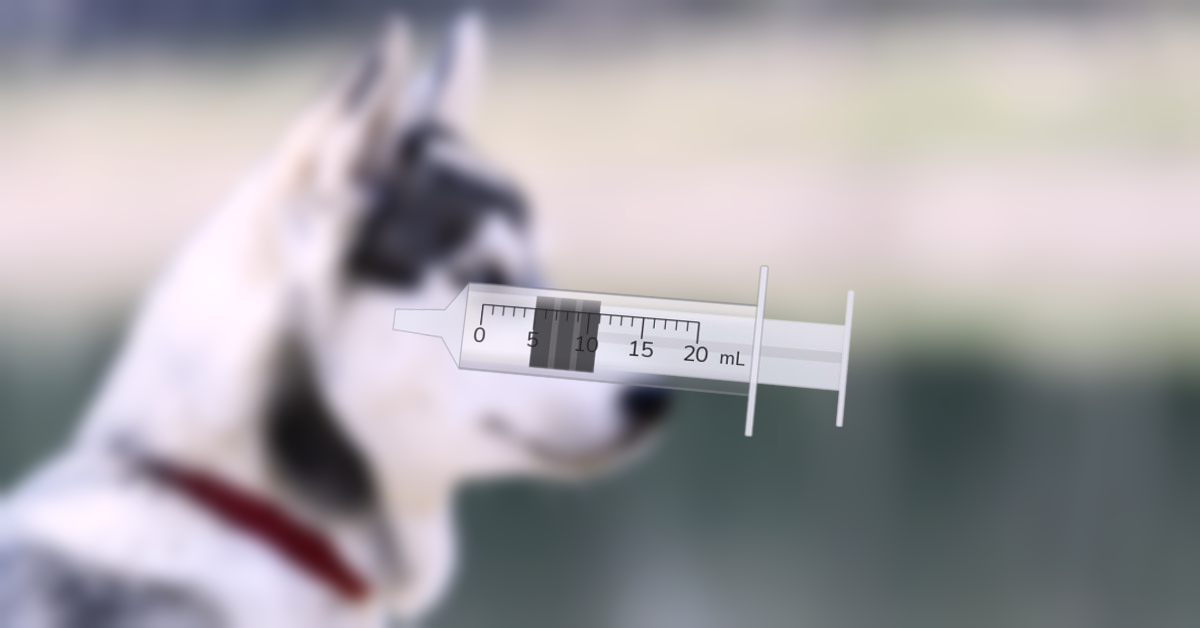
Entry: 5 mL
